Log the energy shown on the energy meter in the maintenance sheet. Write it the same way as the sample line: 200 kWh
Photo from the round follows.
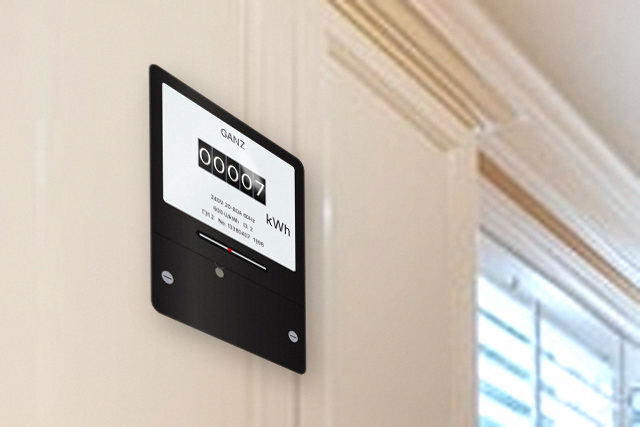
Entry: 7 kWh
